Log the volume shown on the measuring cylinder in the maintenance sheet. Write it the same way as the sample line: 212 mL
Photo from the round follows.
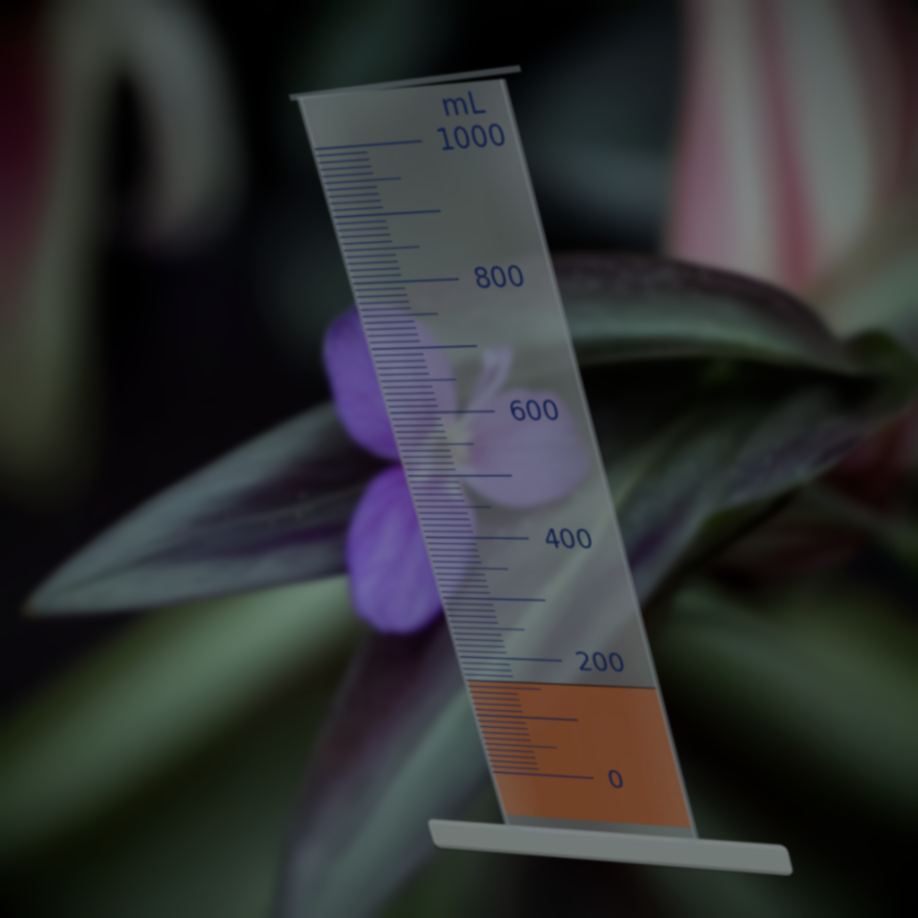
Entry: 160 mL
